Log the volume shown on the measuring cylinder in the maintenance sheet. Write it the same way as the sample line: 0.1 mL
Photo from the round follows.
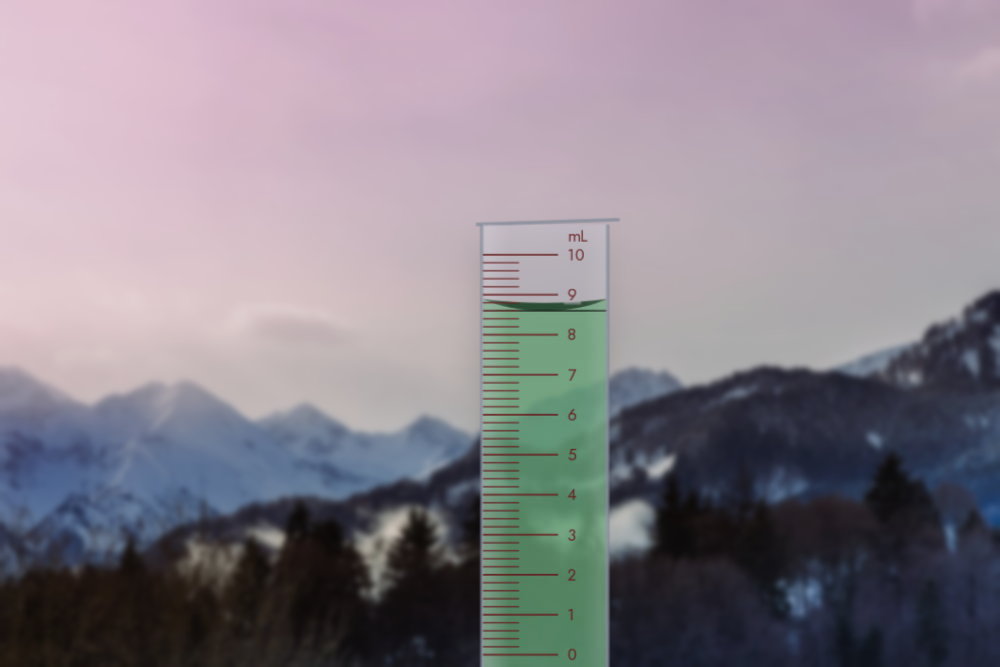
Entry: 8.6 mL
